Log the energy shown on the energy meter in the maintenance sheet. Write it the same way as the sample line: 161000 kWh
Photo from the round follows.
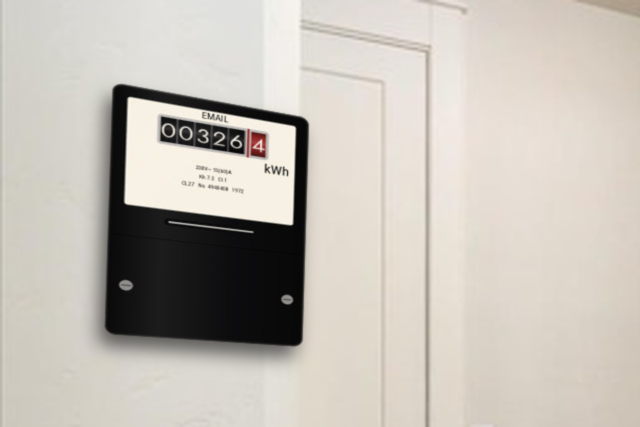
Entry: 326.4 kWh
